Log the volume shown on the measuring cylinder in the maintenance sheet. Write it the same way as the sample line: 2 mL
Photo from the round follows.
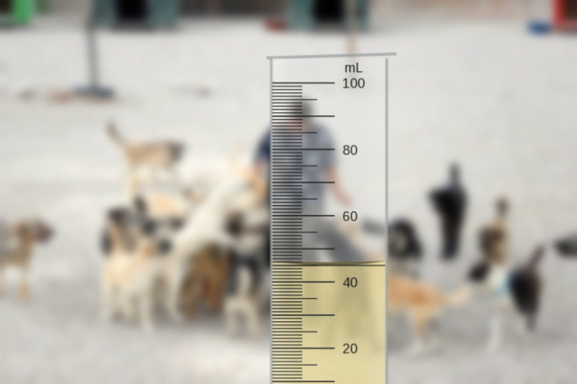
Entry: 45 mL
